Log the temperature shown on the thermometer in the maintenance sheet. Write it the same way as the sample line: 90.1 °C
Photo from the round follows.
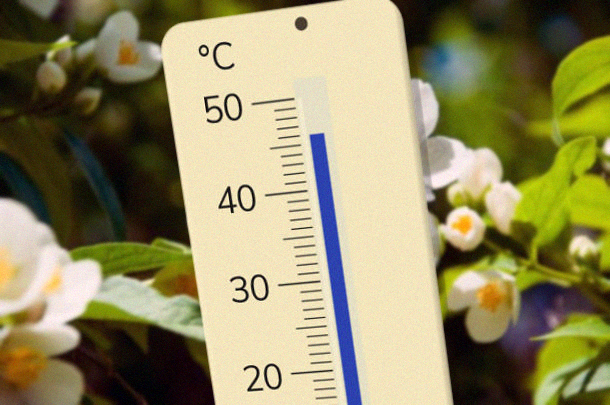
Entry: 46 °C
